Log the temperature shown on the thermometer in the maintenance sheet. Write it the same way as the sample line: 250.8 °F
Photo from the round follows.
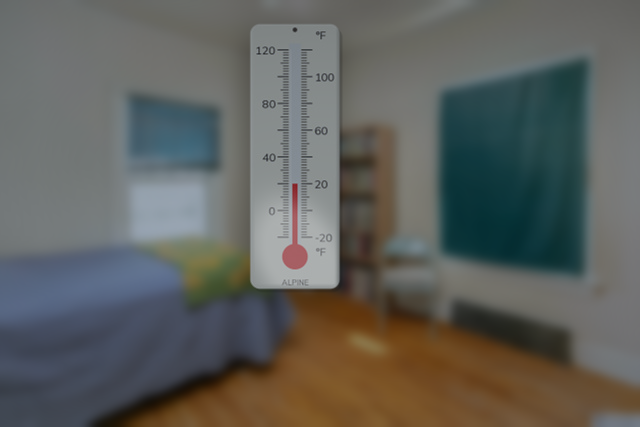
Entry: 20 °F
